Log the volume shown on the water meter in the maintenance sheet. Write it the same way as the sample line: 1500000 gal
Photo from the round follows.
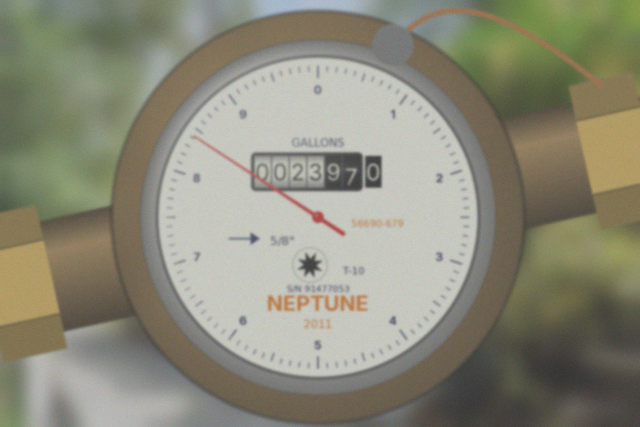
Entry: 23968.4 gal
